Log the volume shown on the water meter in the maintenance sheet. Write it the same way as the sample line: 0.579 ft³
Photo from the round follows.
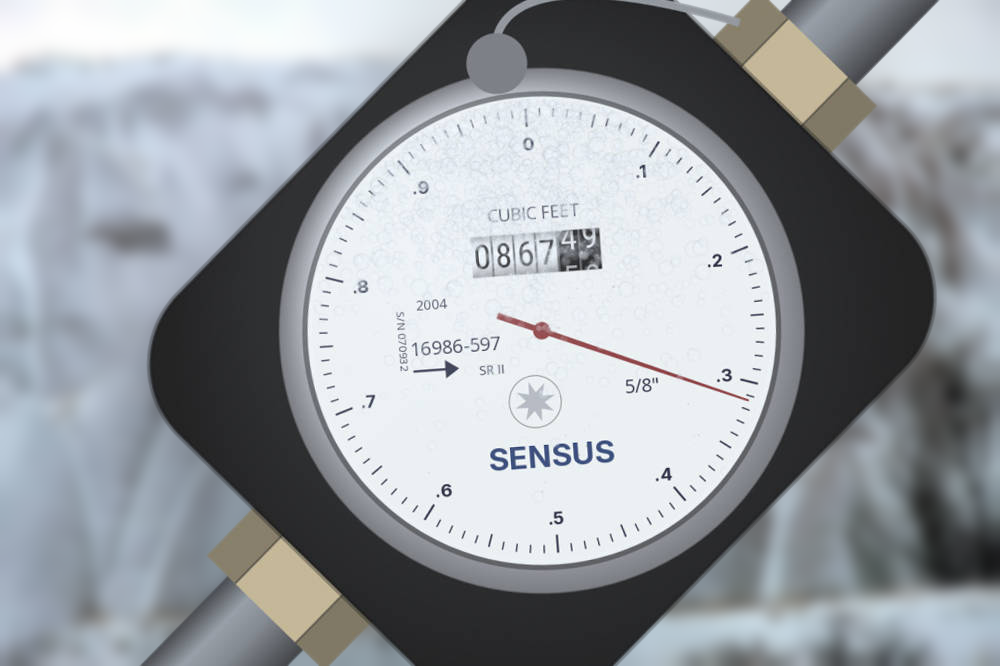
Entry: 86749.31 ft³
